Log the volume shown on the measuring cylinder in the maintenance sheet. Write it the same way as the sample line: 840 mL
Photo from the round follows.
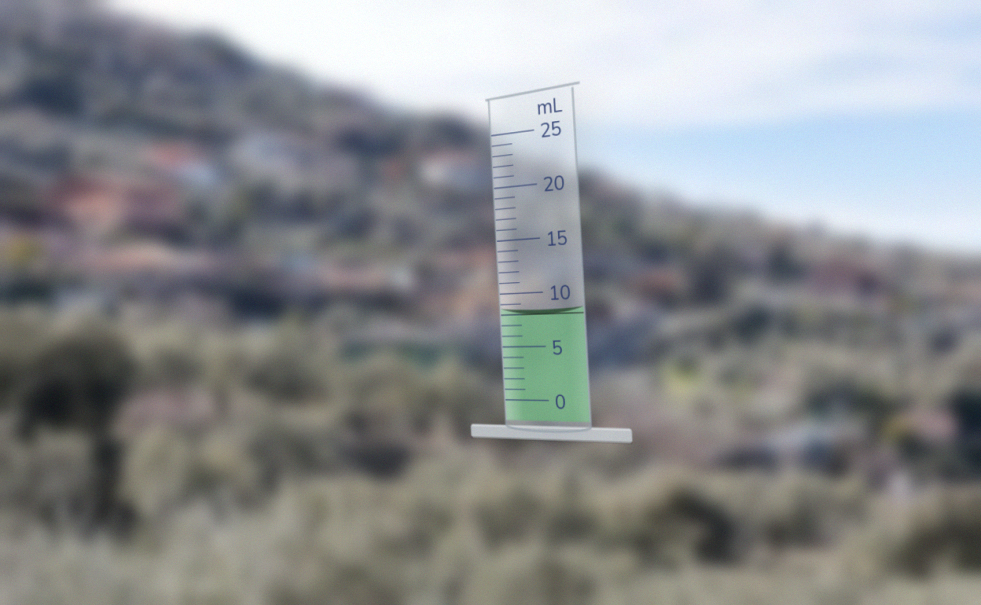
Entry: 8 mL
